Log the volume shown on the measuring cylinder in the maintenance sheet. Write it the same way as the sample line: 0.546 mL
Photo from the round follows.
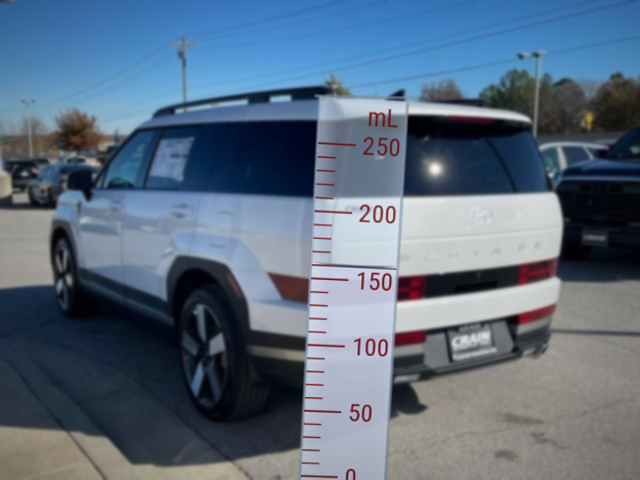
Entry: 160 mL
